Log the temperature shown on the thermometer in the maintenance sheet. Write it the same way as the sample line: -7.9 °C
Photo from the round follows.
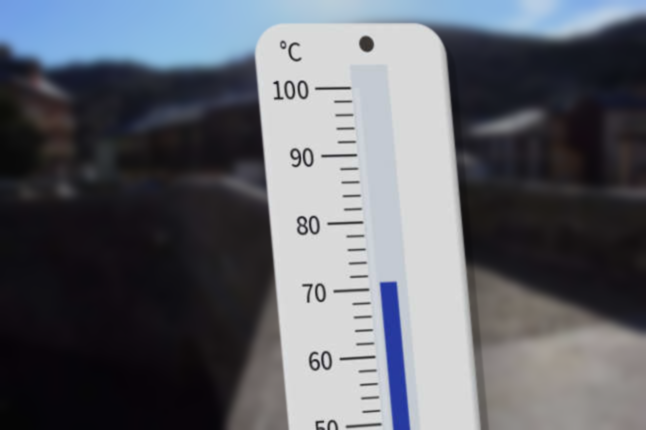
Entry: 71 °C
